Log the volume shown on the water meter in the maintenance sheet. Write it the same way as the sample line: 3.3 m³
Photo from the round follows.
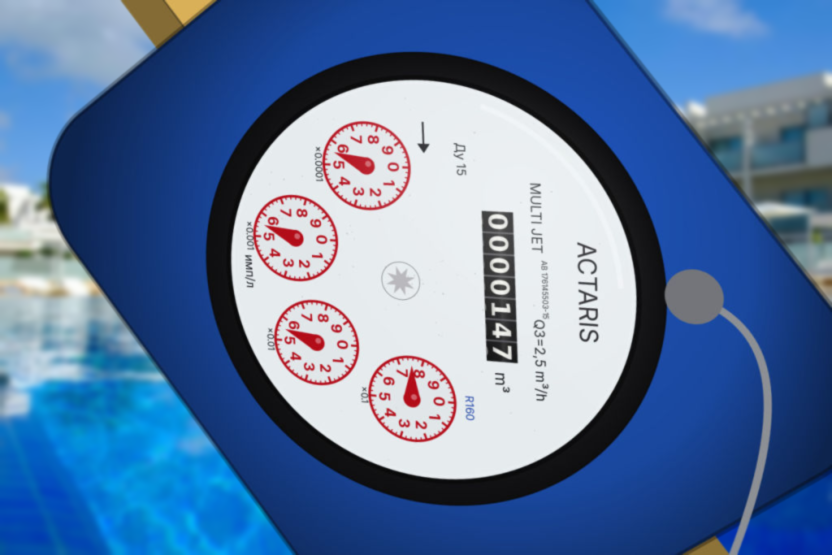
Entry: 147.7555 m³
